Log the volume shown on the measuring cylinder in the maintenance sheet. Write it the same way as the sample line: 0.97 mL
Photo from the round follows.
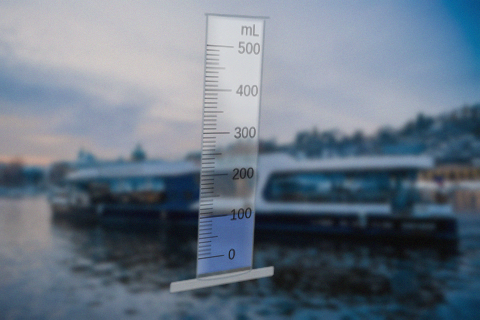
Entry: 100 mL
